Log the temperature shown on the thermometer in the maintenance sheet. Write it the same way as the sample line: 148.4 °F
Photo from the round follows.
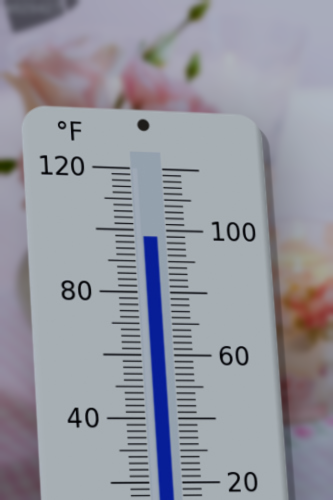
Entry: 98 °F
